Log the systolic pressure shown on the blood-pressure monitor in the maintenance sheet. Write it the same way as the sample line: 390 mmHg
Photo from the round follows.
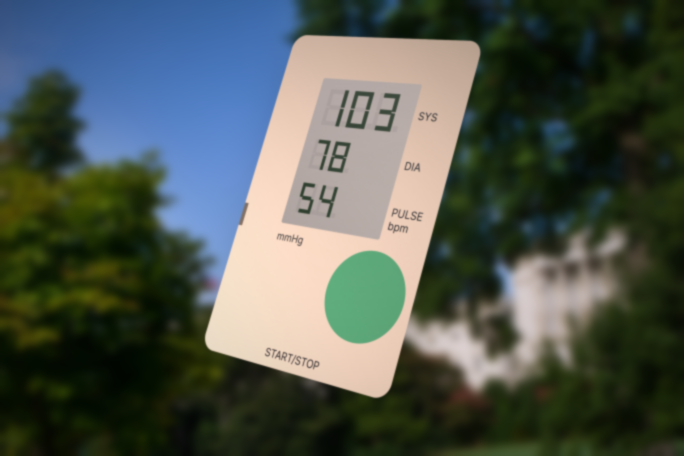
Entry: 103 mmHg
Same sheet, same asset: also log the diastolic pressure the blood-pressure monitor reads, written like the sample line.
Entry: 78 mmHg
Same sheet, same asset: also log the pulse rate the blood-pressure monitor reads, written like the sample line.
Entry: 54 bpm
